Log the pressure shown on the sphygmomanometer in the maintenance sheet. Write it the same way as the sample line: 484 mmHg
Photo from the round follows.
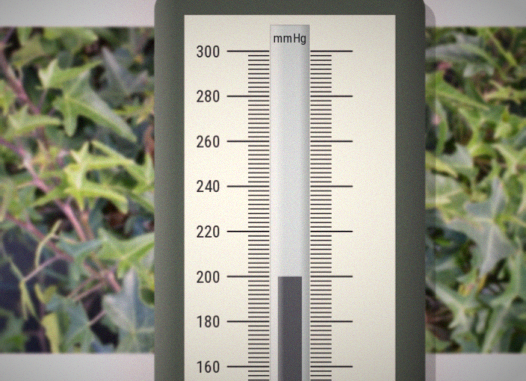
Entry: 200 mmHg
